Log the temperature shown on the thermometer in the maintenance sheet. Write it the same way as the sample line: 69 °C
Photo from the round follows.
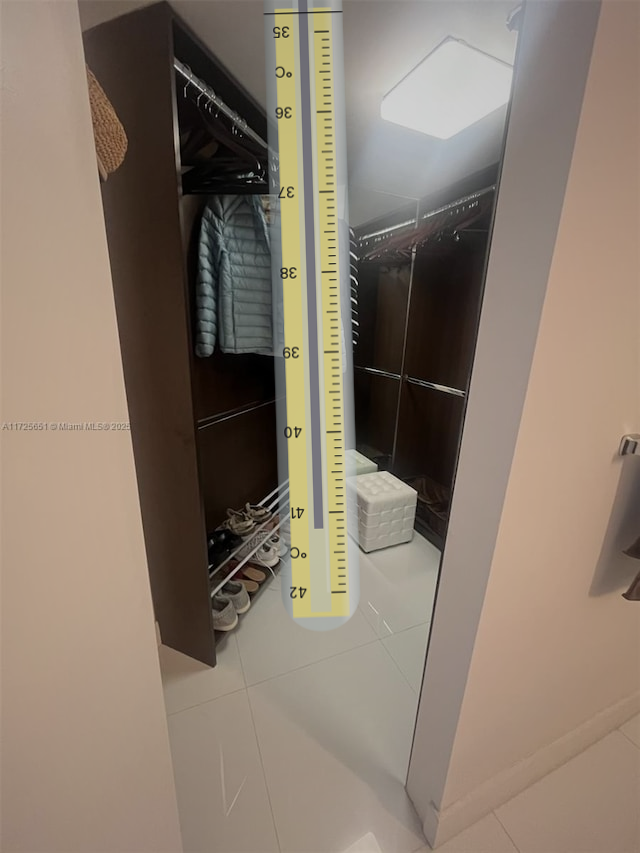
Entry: 41.2 °C
